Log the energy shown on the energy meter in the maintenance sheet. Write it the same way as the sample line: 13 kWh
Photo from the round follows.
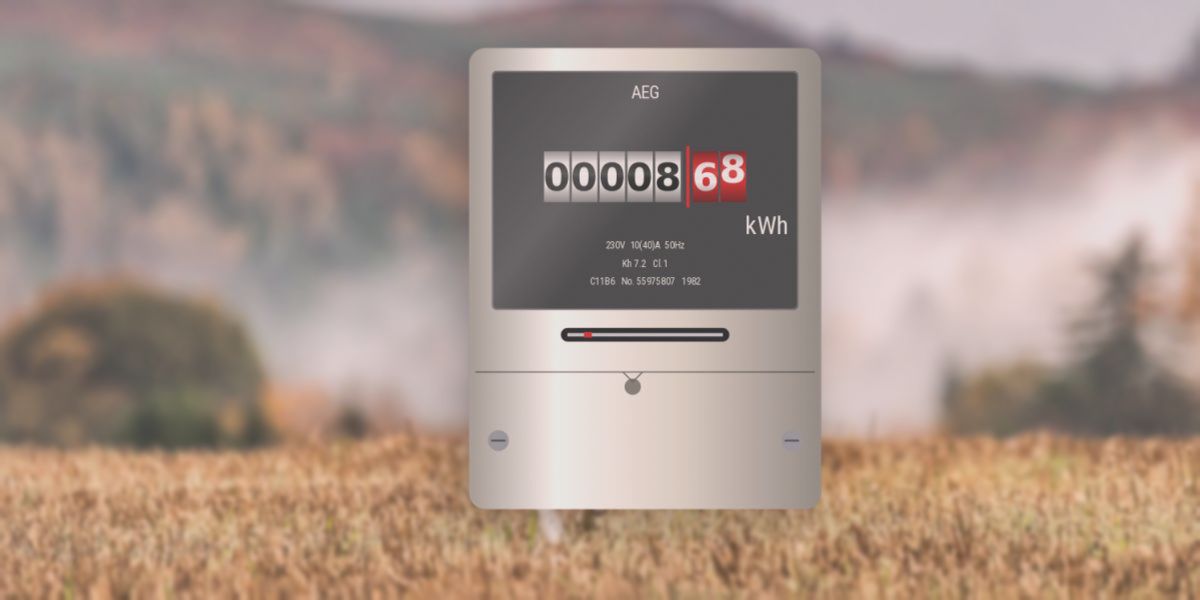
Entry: 8.68 kWh
